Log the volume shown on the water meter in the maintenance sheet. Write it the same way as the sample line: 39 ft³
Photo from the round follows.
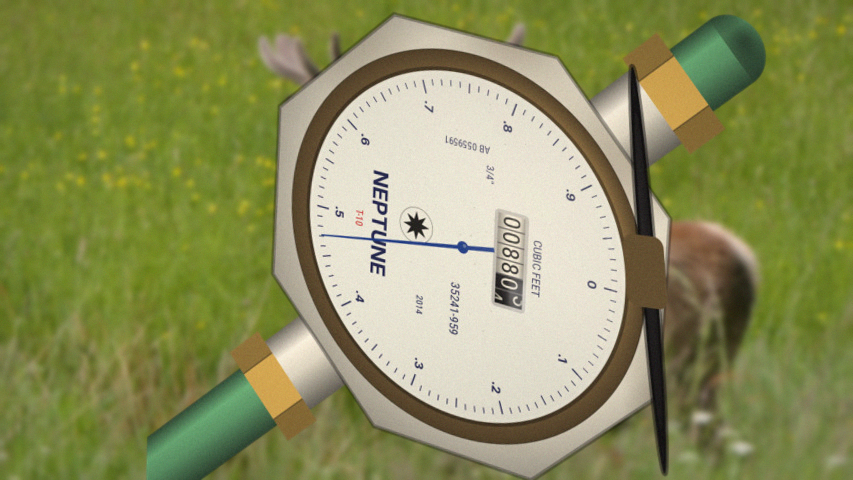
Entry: 8803.47 ft³
